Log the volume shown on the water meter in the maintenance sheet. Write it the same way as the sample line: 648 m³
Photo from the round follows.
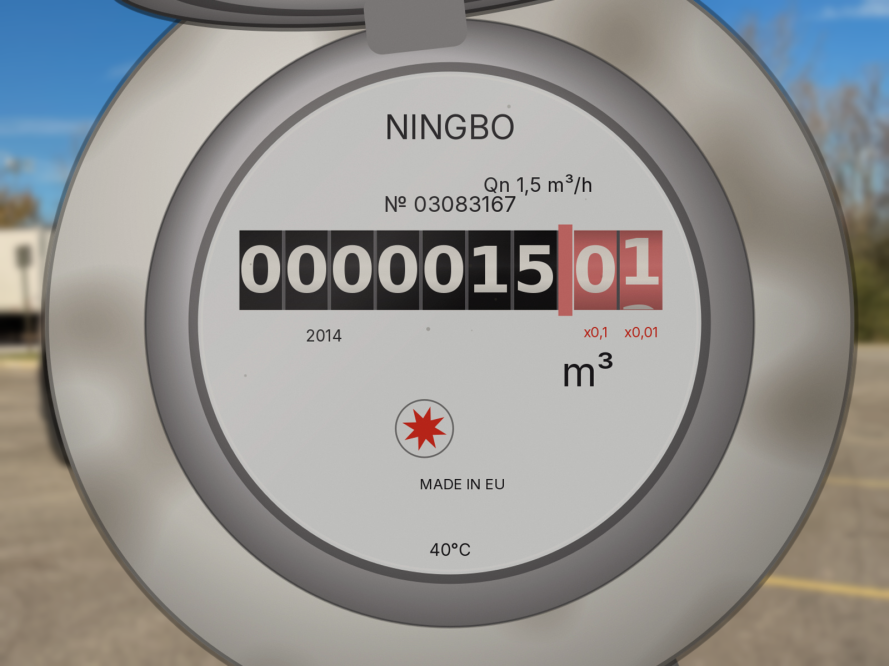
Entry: 15.01 m³
